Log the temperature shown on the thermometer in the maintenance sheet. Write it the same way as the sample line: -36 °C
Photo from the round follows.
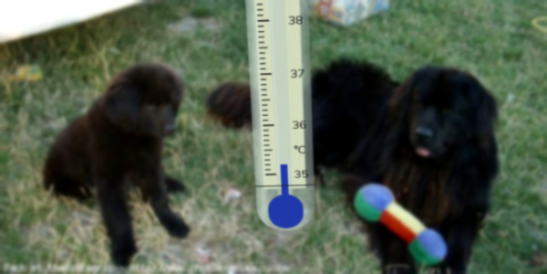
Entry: 35.2 °C
